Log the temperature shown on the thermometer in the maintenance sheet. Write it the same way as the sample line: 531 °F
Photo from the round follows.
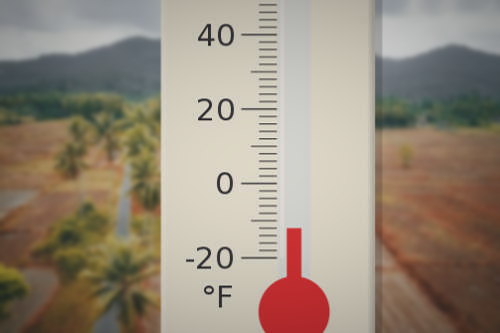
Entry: -12 °F
